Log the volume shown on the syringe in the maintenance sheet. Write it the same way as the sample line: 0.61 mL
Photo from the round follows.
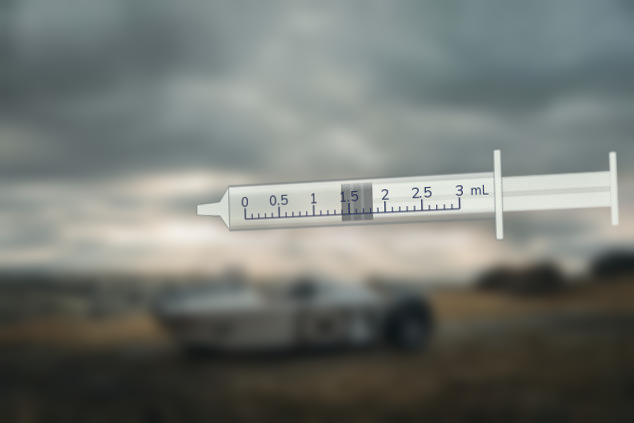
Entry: 1.4 mL
